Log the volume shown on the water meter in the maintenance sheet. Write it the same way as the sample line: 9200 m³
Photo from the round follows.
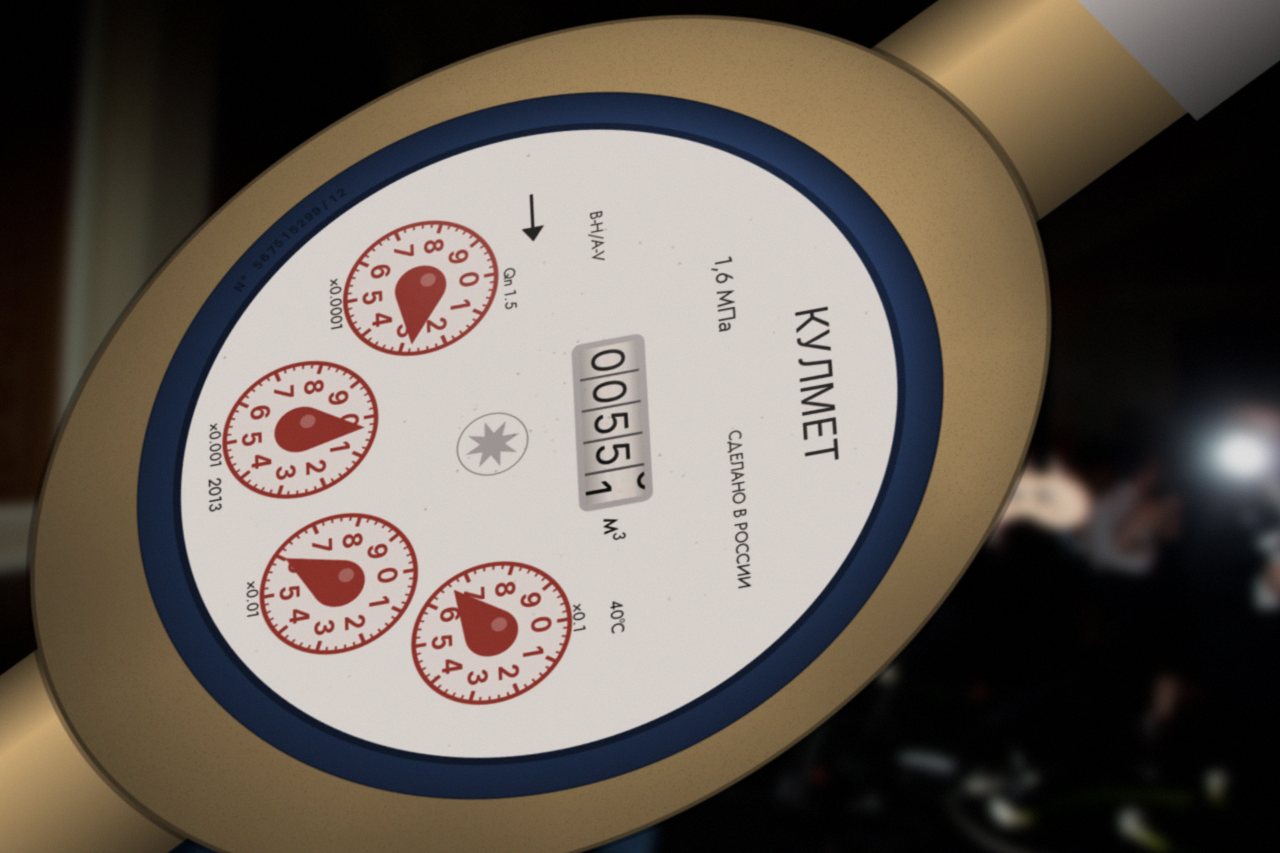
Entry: 550.6602 m³
